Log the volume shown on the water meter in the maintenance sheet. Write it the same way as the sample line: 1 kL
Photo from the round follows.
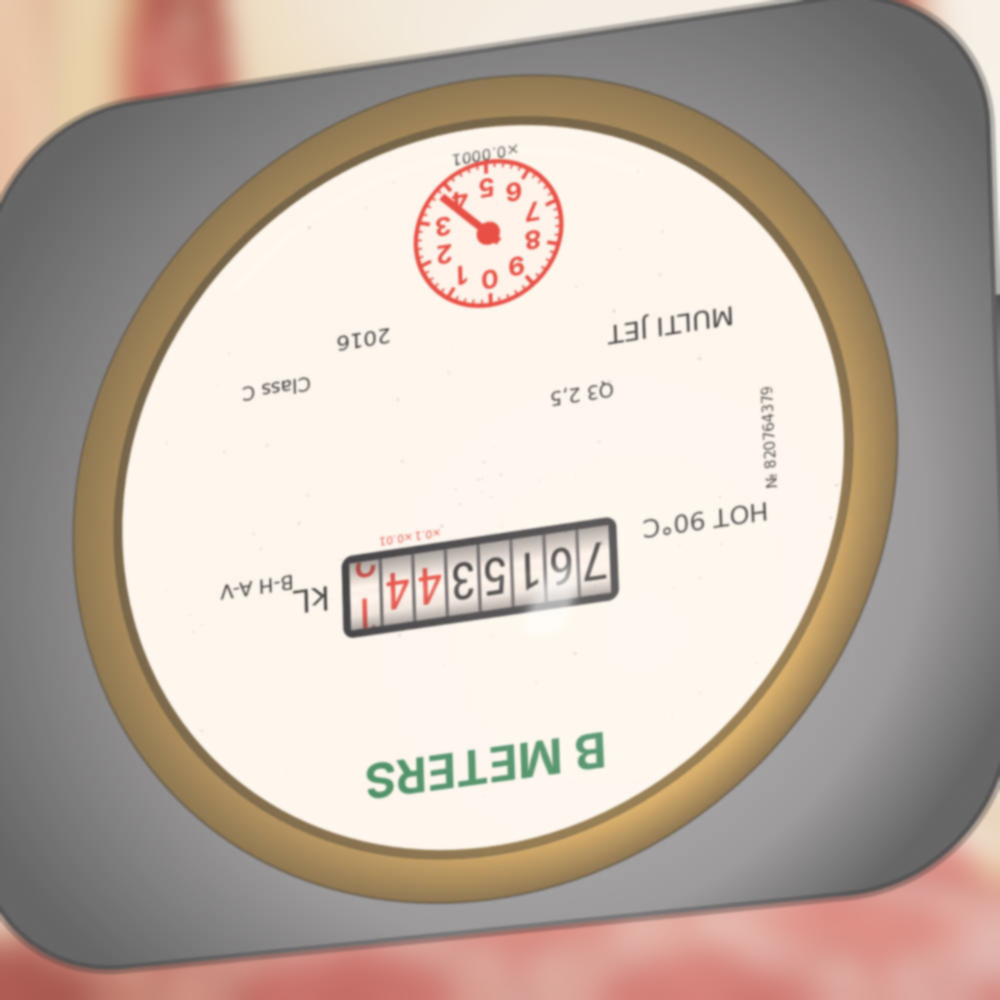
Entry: 76153.4413 kL
